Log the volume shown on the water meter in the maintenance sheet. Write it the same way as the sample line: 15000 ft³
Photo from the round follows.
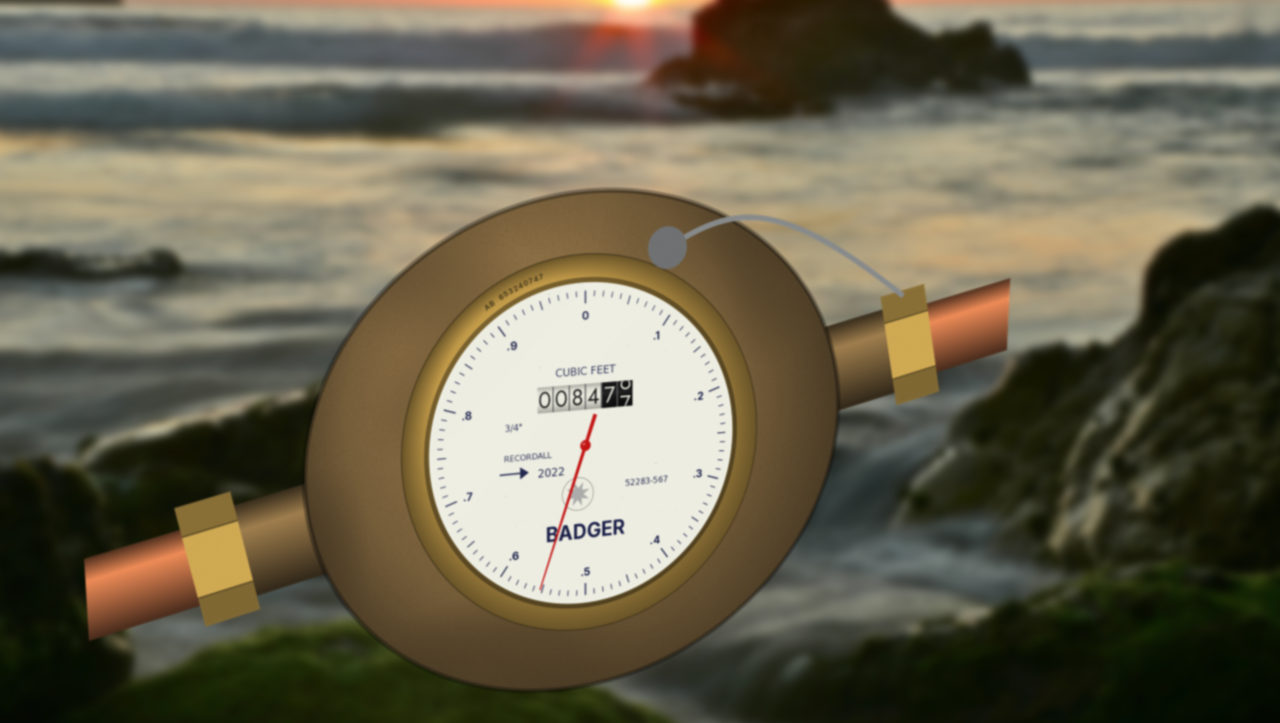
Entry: 8476.55 ft³
